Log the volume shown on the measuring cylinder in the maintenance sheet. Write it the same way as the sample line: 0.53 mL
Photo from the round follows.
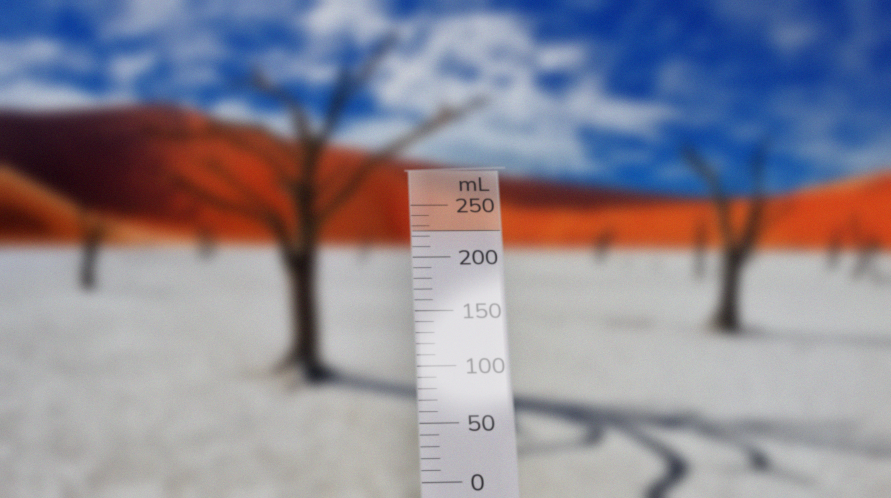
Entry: 225 mL
